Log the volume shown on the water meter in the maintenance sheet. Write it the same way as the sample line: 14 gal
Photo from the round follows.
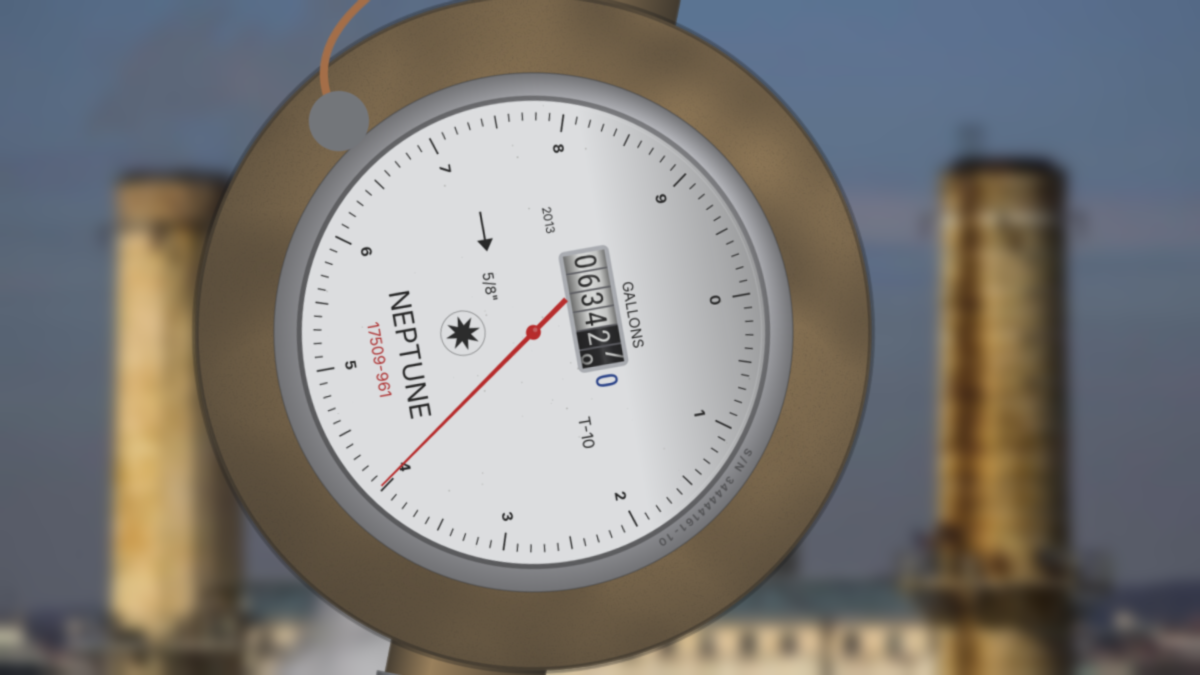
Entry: 634274.0 gal
